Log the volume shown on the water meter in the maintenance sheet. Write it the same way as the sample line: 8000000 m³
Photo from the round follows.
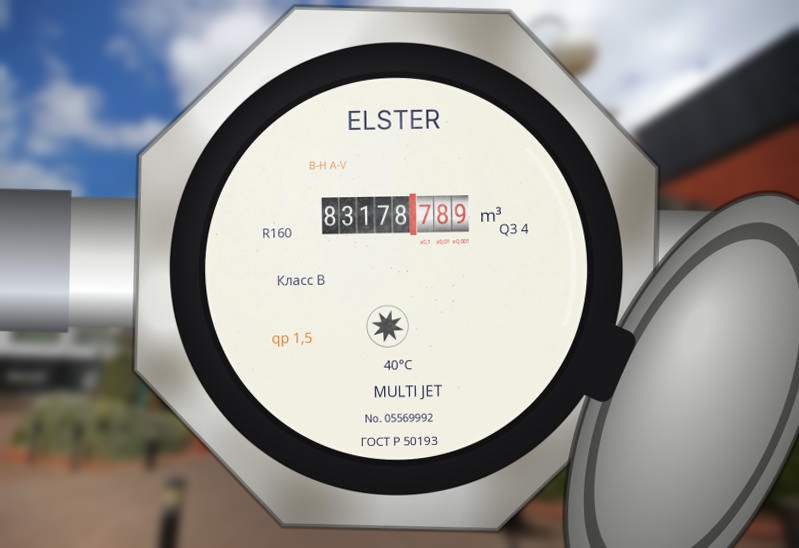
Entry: 83178.789 m³
